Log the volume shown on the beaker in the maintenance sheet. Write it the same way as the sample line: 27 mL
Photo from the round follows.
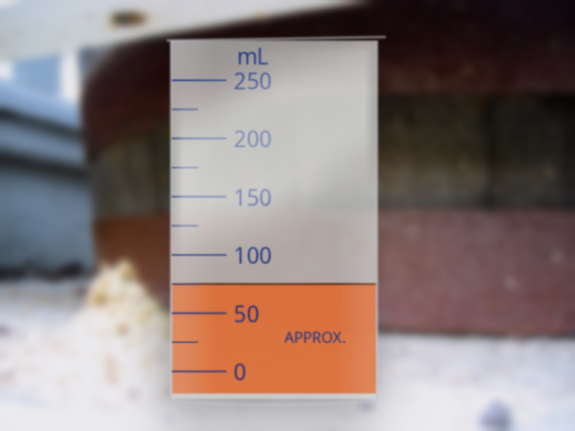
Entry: 75 mL
